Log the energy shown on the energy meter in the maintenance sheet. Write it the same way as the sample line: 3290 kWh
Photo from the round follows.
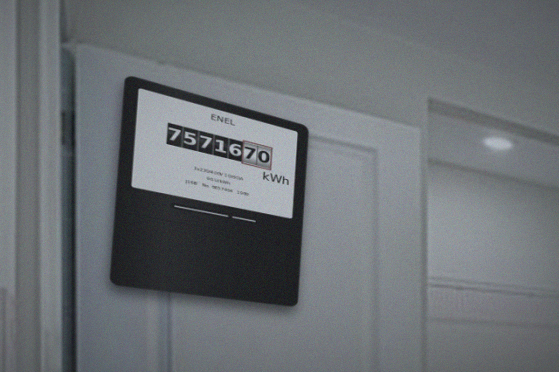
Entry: 75716.70 kWh
